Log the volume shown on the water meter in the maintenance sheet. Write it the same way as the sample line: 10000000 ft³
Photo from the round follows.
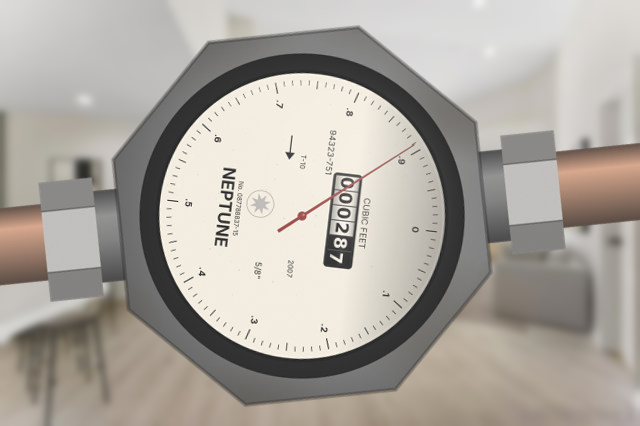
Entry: 286.89 ft³
